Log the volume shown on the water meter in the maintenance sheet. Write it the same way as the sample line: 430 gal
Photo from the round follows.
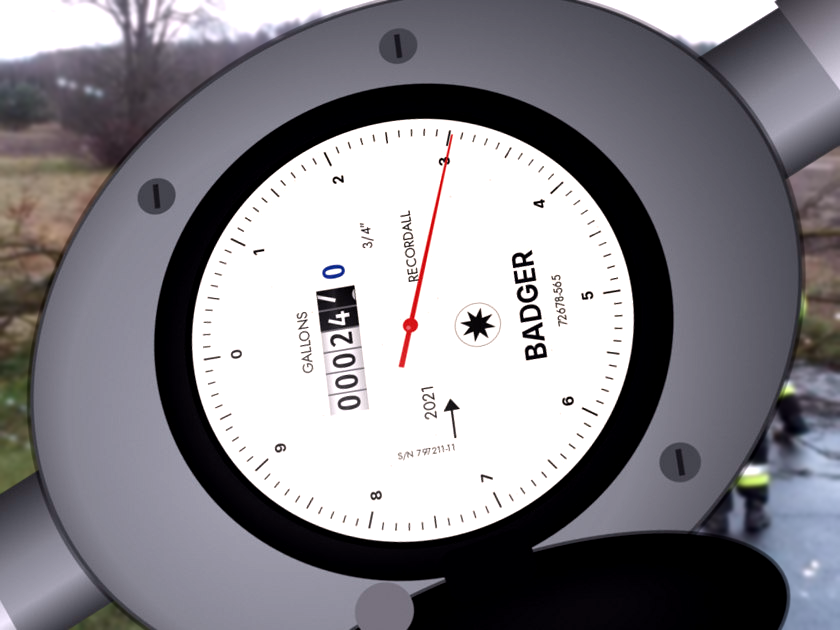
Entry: 2473.0 gal
